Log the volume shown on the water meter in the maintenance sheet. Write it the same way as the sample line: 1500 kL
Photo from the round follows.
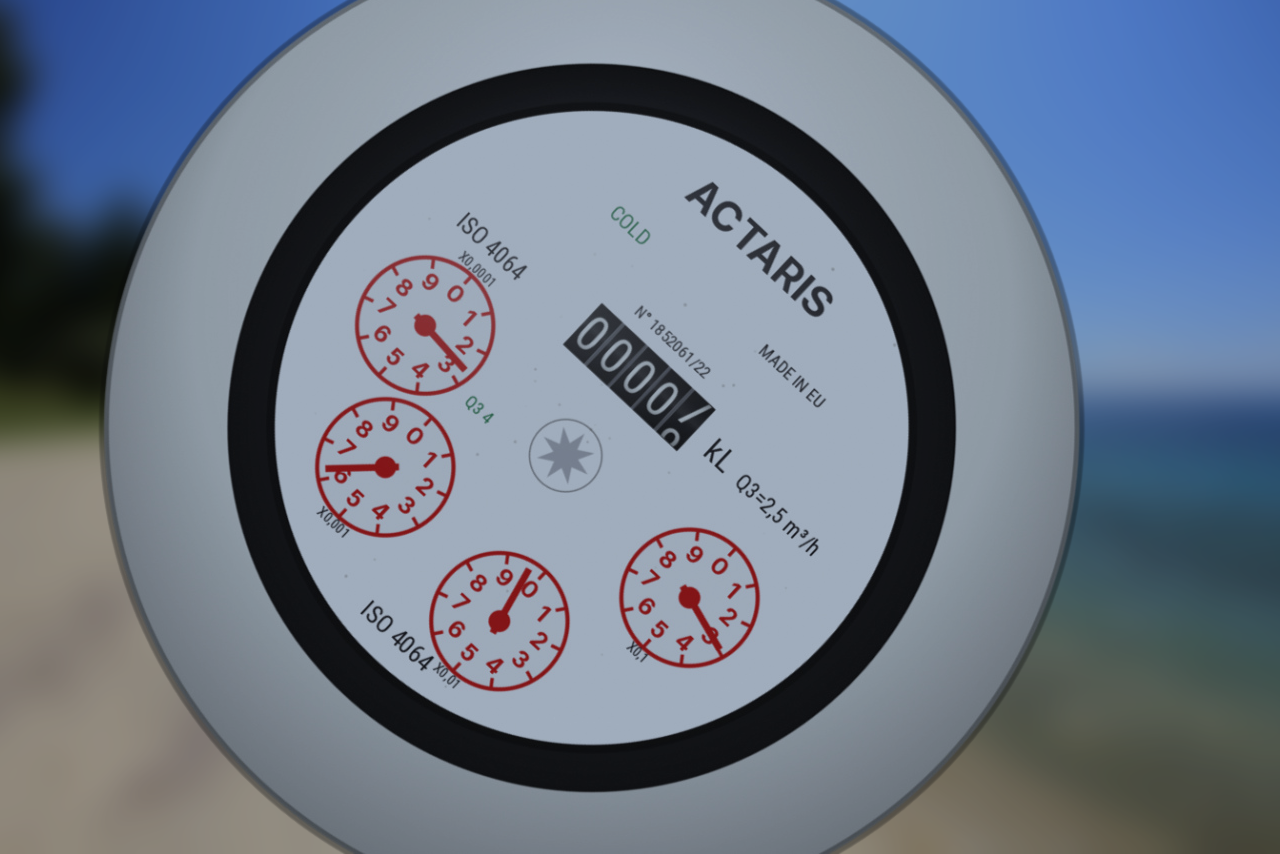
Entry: 7.2962 kL
